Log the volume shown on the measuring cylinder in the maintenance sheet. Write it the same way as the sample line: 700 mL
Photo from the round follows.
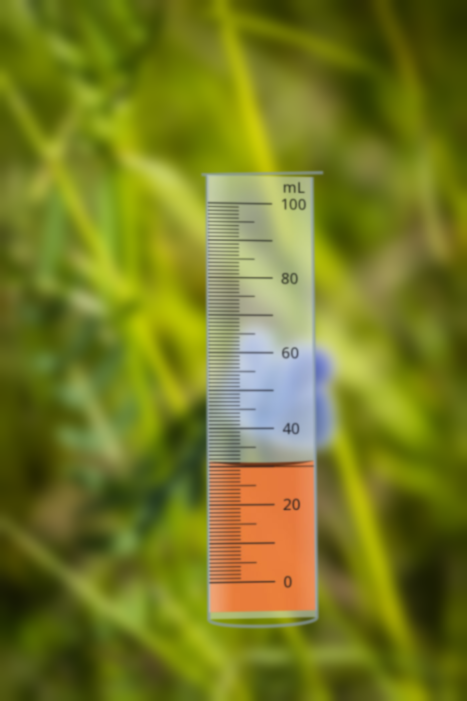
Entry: 30 mL
